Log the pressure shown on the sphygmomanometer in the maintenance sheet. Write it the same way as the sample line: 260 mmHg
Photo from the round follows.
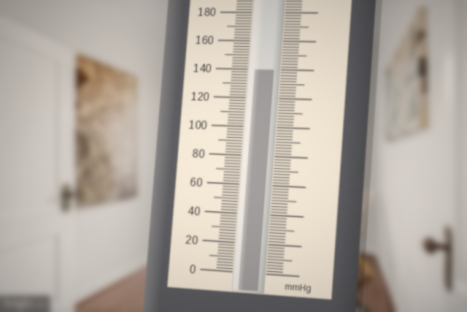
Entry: 140 mmHg
